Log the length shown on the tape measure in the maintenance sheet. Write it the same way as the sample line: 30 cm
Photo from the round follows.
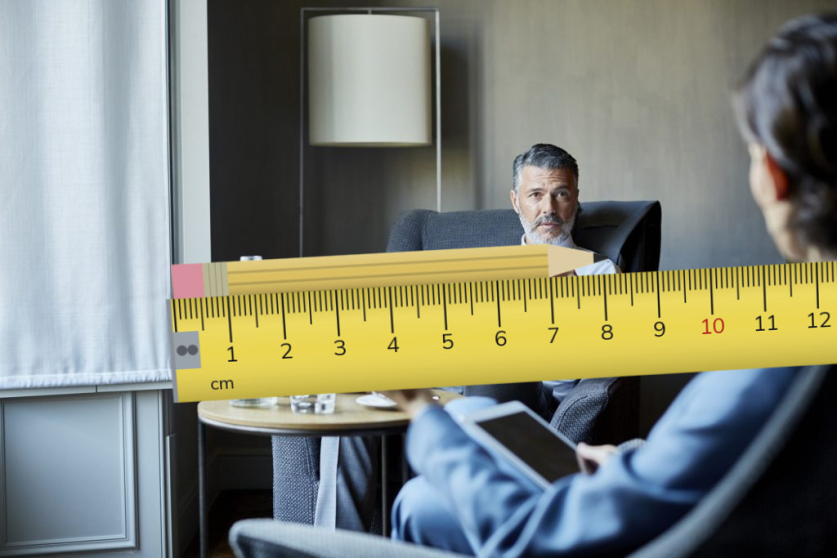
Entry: 8.1 cm
